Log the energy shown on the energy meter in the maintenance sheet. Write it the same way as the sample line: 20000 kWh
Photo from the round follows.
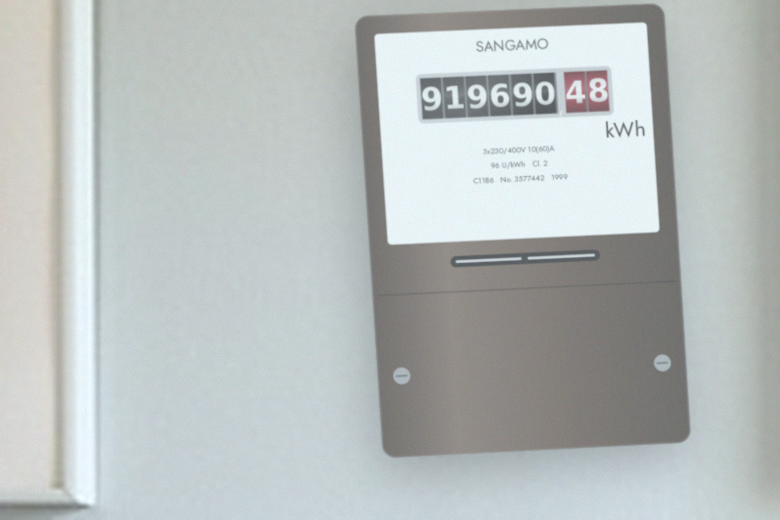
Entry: 919690.48 kWh
